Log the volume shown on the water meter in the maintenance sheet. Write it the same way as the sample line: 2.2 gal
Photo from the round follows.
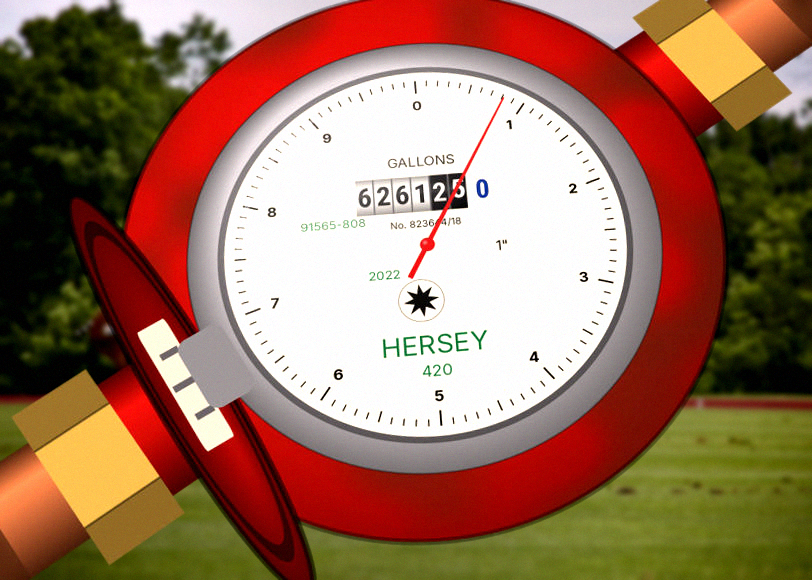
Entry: 6261250.8 gal
